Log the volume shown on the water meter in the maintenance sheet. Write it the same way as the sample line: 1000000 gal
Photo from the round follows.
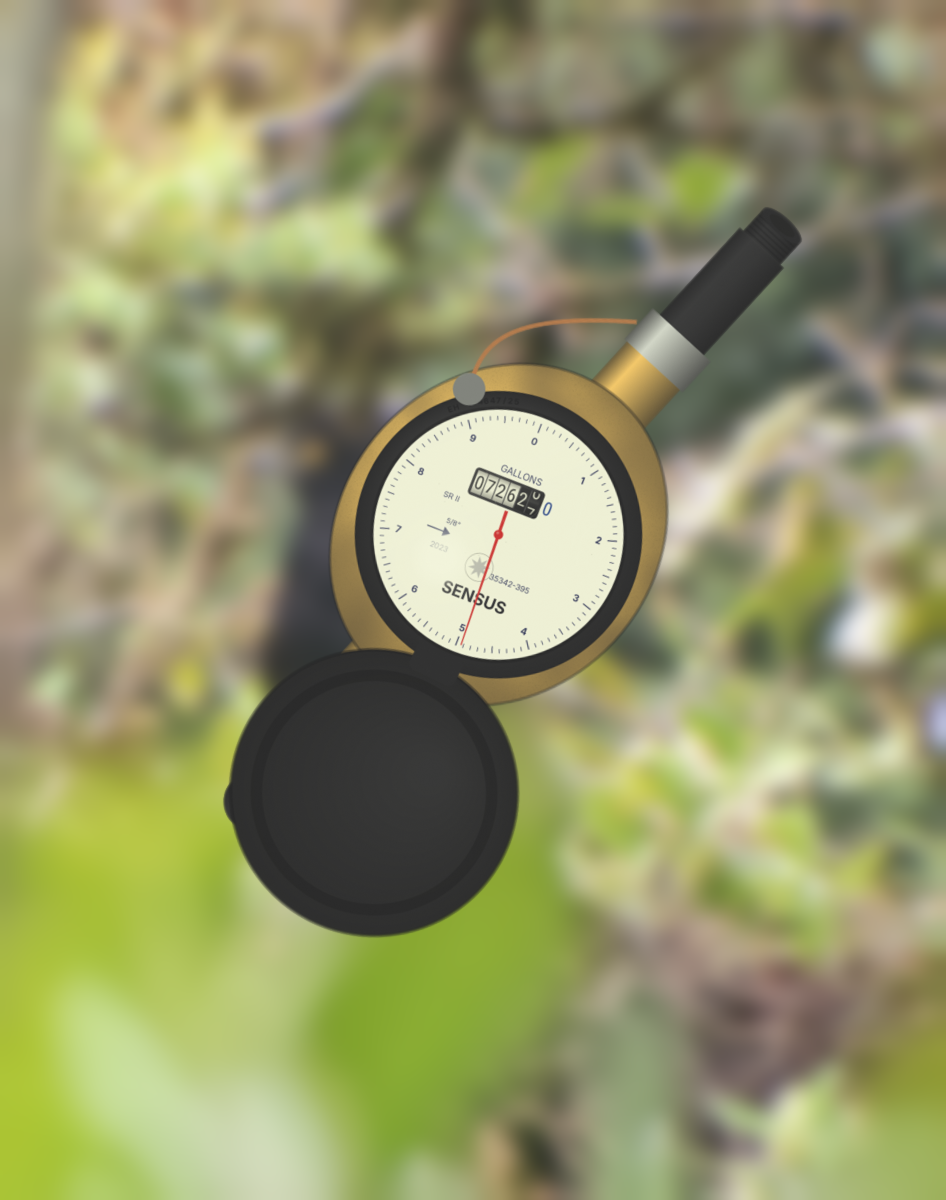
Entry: 726264.9 gal
